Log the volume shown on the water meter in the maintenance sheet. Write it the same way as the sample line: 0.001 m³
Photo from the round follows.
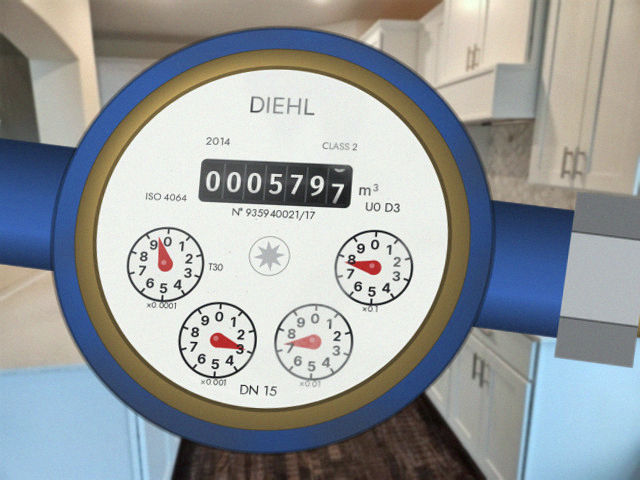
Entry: 5796.7729 m³
